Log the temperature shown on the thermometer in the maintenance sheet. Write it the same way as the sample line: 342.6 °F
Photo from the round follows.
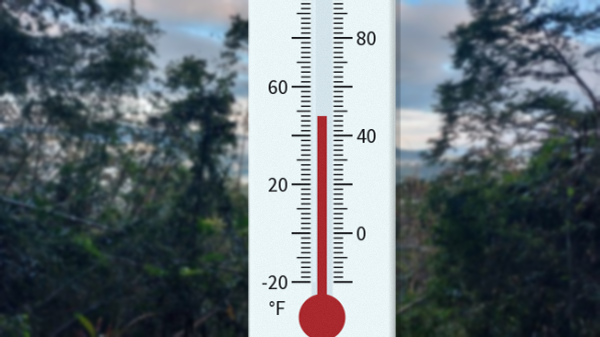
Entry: 48 °F
